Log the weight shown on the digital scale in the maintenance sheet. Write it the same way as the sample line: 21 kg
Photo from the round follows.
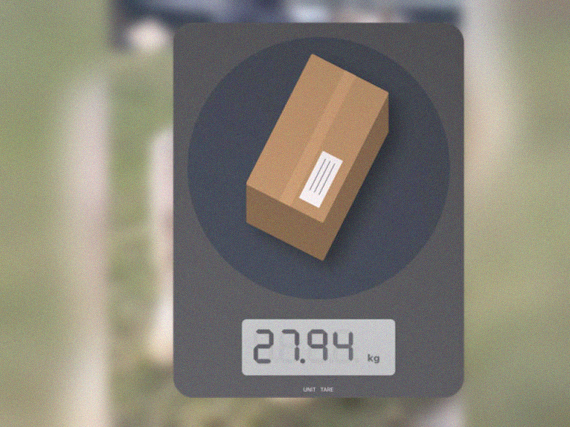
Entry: 27.94 kg
